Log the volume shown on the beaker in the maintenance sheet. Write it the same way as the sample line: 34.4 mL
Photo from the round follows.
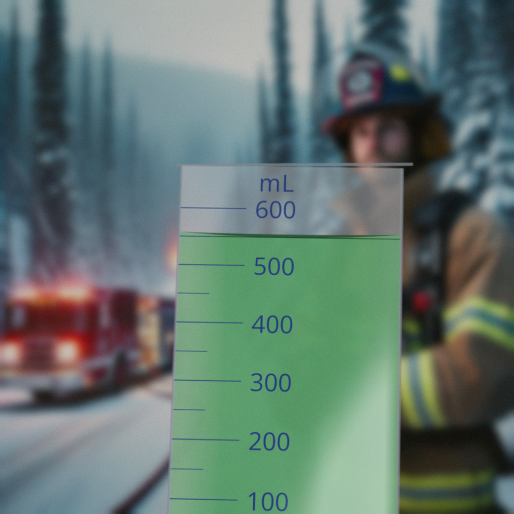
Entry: 550 mL
